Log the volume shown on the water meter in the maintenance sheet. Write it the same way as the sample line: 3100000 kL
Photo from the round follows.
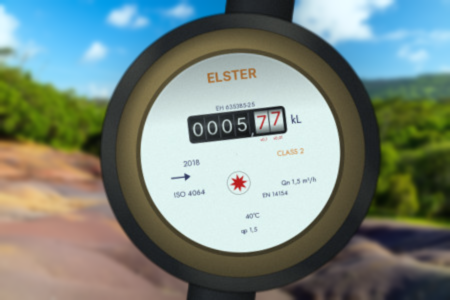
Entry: 5.77 kL
